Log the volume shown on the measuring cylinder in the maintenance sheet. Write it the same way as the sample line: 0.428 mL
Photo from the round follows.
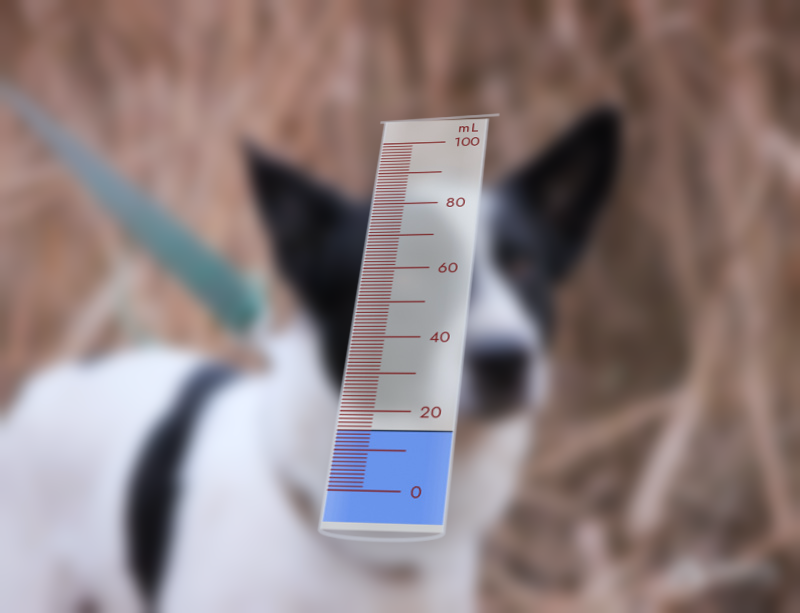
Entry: 15 mL
